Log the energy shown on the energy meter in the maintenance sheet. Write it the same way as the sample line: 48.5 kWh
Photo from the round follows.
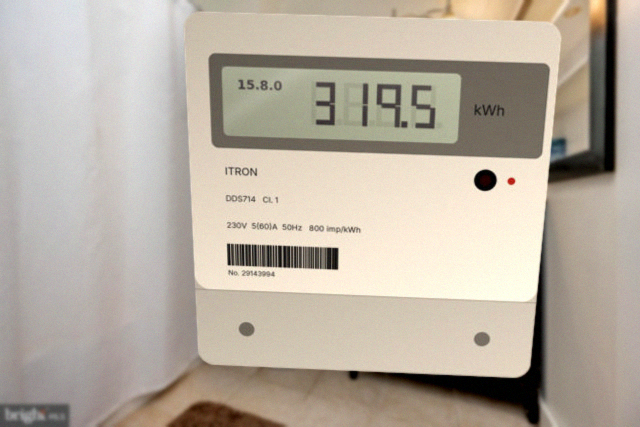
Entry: 319.5 kWh
